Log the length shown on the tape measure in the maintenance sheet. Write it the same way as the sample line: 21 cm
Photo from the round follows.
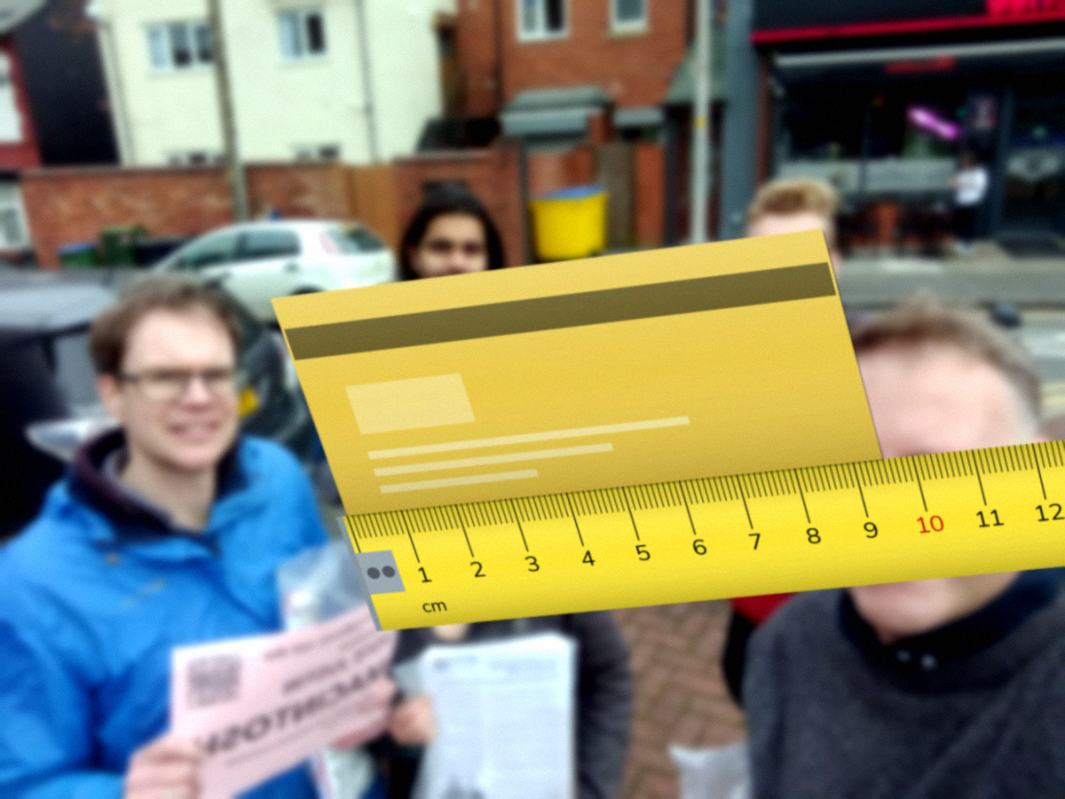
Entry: 9.5 cm
